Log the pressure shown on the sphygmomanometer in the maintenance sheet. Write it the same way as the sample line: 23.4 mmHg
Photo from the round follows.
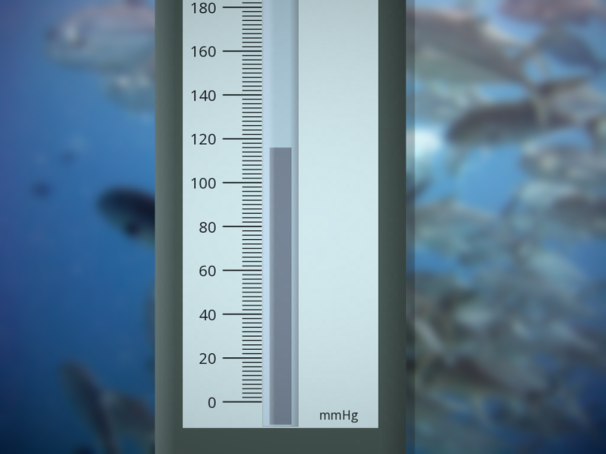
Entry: 116 mmHg
